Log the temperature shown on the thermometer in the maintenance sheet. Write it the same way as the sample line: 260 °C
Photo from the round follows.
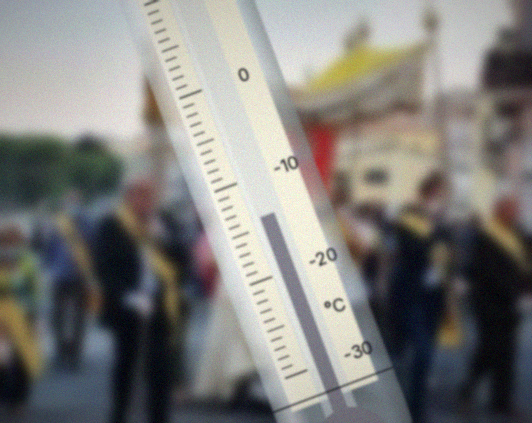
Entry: -14 °C
